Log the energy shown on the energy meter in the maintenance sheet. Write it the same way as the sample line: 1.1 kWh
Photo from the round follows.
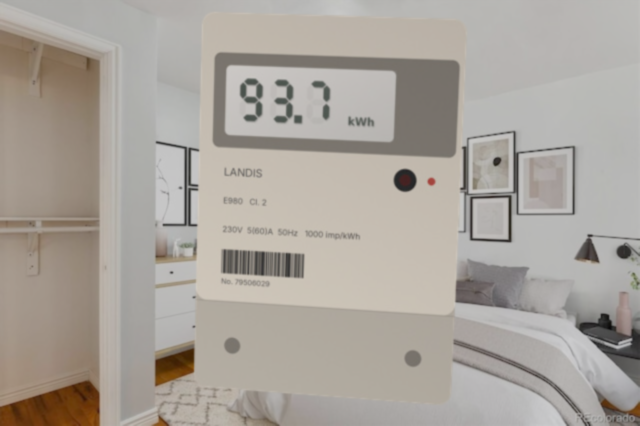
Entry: 93.7 kWh
